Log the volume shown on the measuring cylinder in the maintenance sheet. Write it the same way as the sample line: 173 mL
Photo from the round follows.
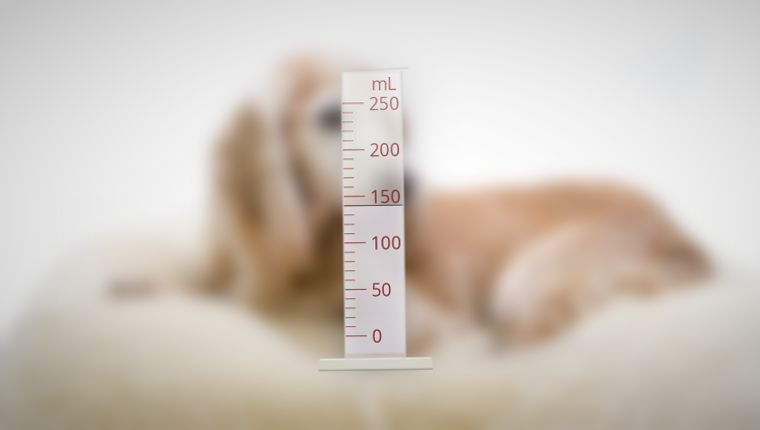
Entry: 140 mL
